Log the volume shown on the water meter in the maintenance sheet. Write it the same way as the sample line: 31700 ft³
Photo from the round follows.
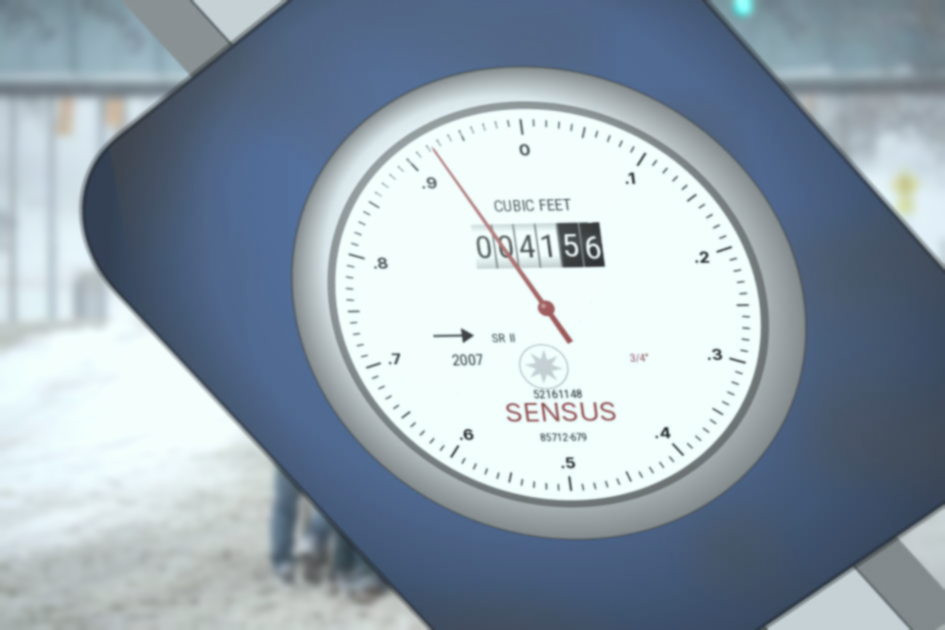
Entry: 4155.92 ft³
